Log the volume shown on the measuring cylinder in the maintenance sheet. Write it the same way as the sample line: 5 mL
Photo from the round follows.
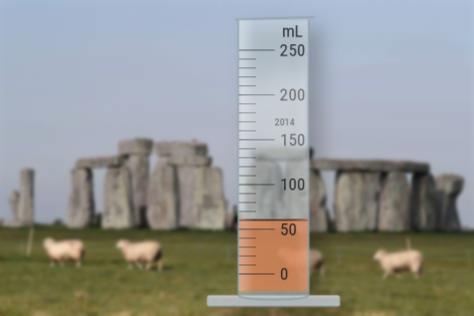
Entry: 60 mL
